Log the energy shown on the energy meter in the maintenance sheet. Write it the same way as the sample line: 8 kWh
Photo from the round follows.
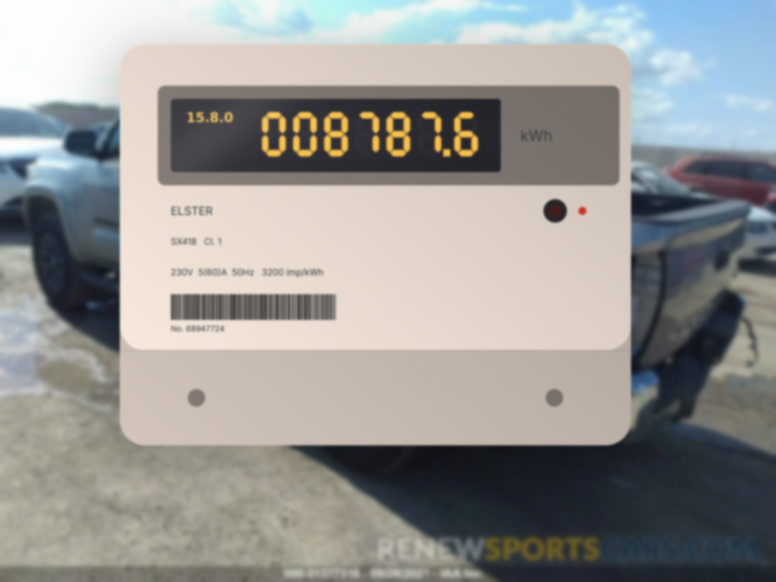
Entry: 8787.6 kWh
